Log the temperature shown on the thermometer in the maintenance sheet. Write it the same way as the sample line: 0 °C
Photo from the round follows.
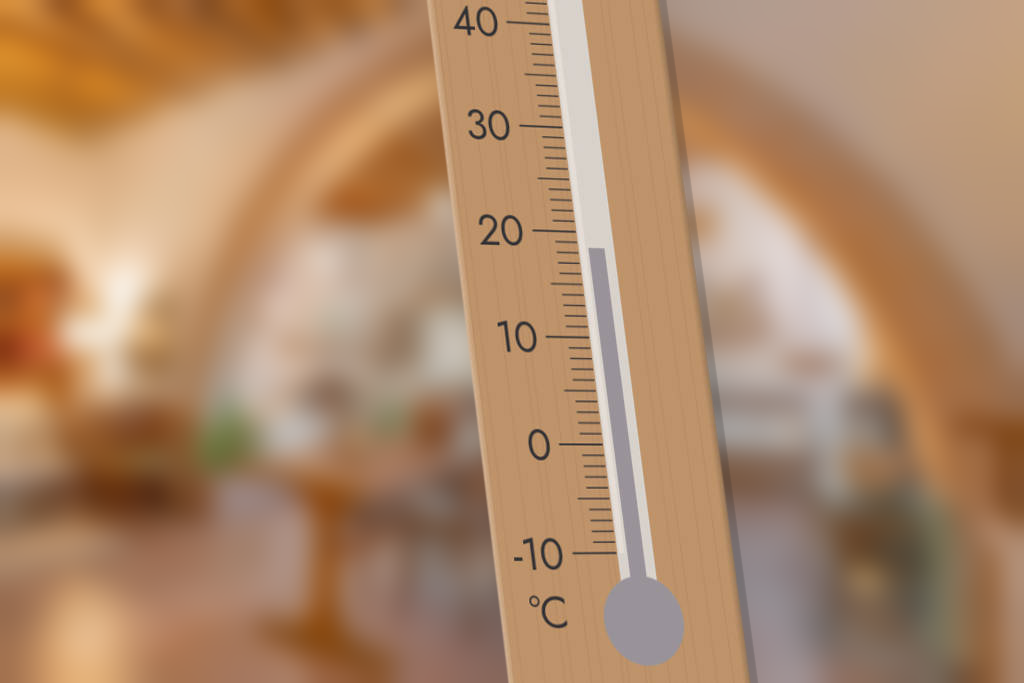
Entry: 18.5 °C
